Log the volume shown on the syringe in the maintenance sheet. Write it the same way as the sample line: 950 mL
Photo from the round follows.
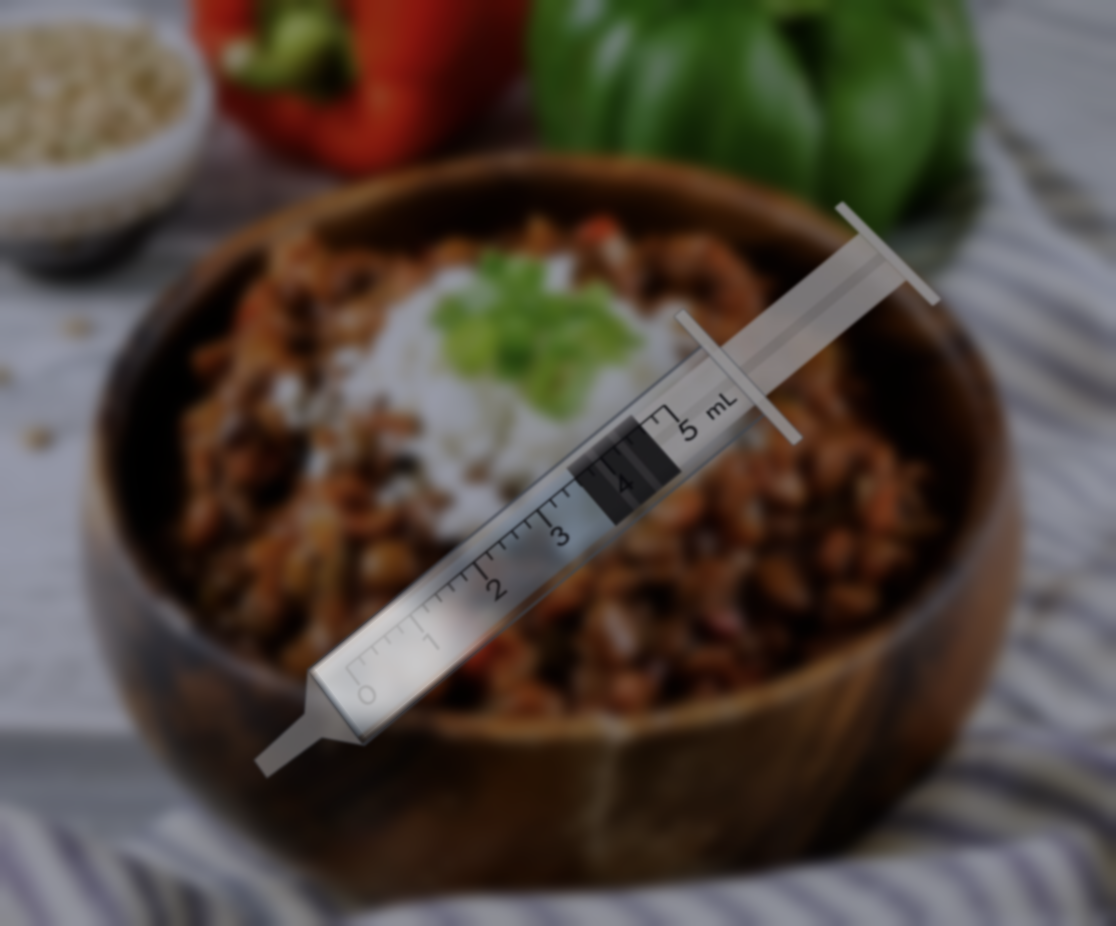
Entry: 3.6 mL
